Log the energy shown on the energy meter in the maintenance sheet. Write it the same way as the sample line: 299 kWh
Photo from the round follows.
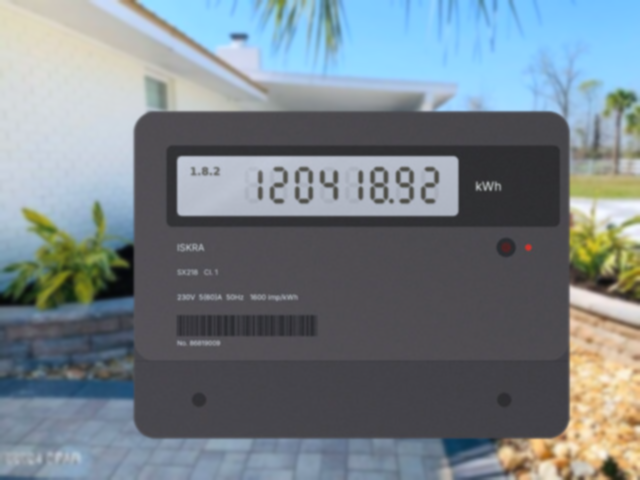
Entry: 120418.92 kWh
